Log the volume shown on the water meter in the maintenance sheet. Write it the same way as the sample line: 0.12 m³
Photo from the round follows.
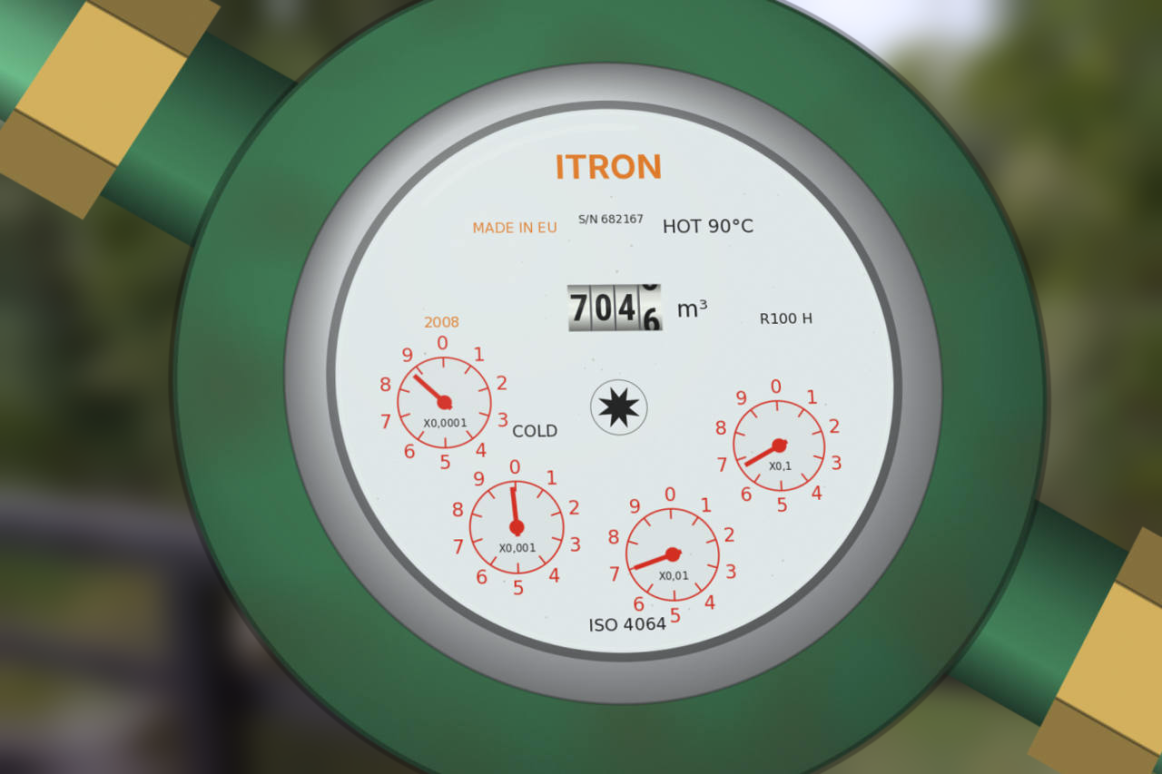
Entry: 7045.6698 m³
